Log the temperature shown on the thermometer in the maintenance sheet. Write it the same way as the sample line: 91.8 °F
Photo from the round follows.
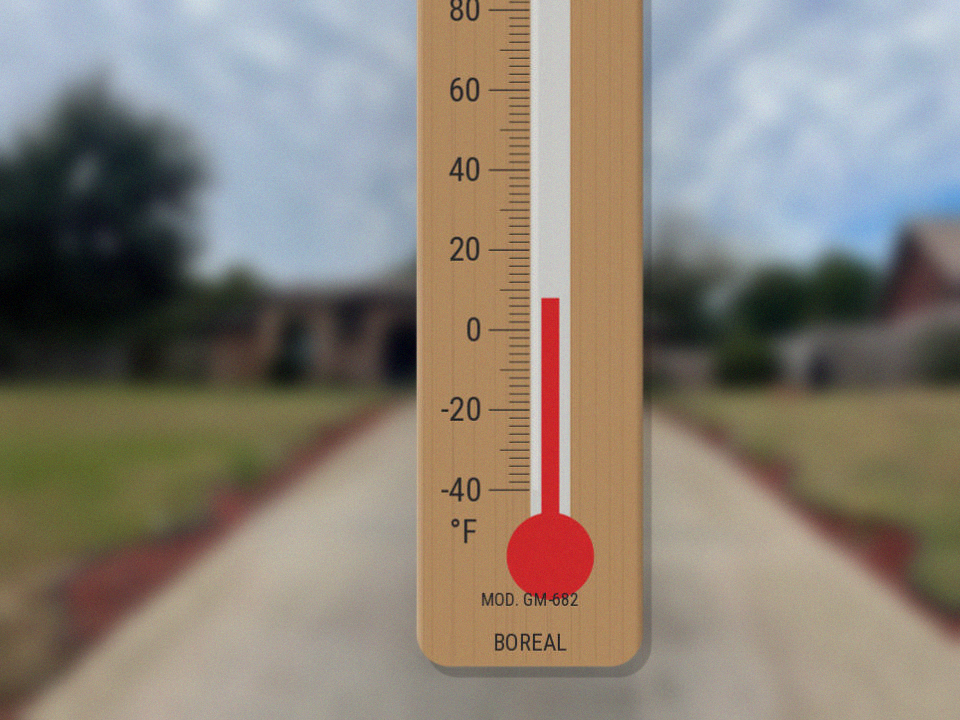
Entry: 8 °F
